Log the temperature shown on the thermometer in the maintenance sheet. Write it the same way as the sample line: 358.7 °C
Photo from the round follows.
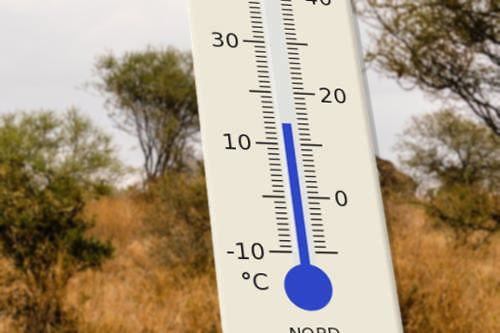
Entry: 14 °C
